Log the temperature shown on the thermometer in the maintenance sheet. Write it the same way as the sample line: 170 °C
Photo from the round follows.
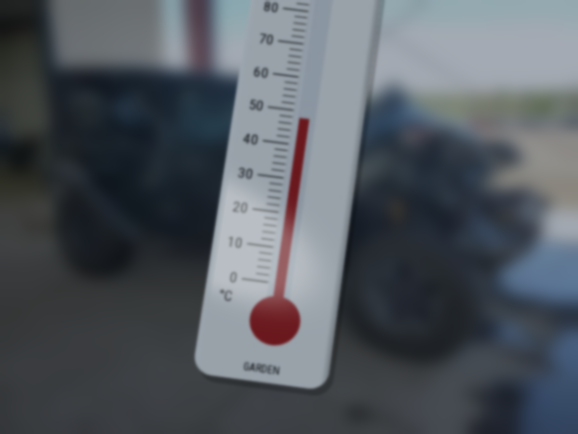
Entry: 48 °C
